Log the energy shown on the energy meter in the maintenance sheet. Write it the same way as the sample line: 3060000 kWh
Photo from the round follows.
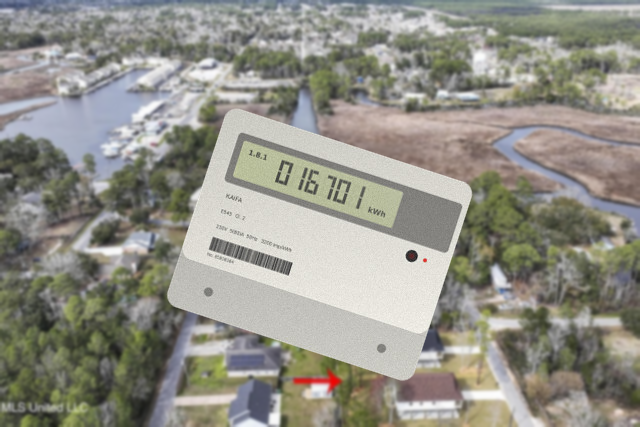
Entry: 16701 kWh
